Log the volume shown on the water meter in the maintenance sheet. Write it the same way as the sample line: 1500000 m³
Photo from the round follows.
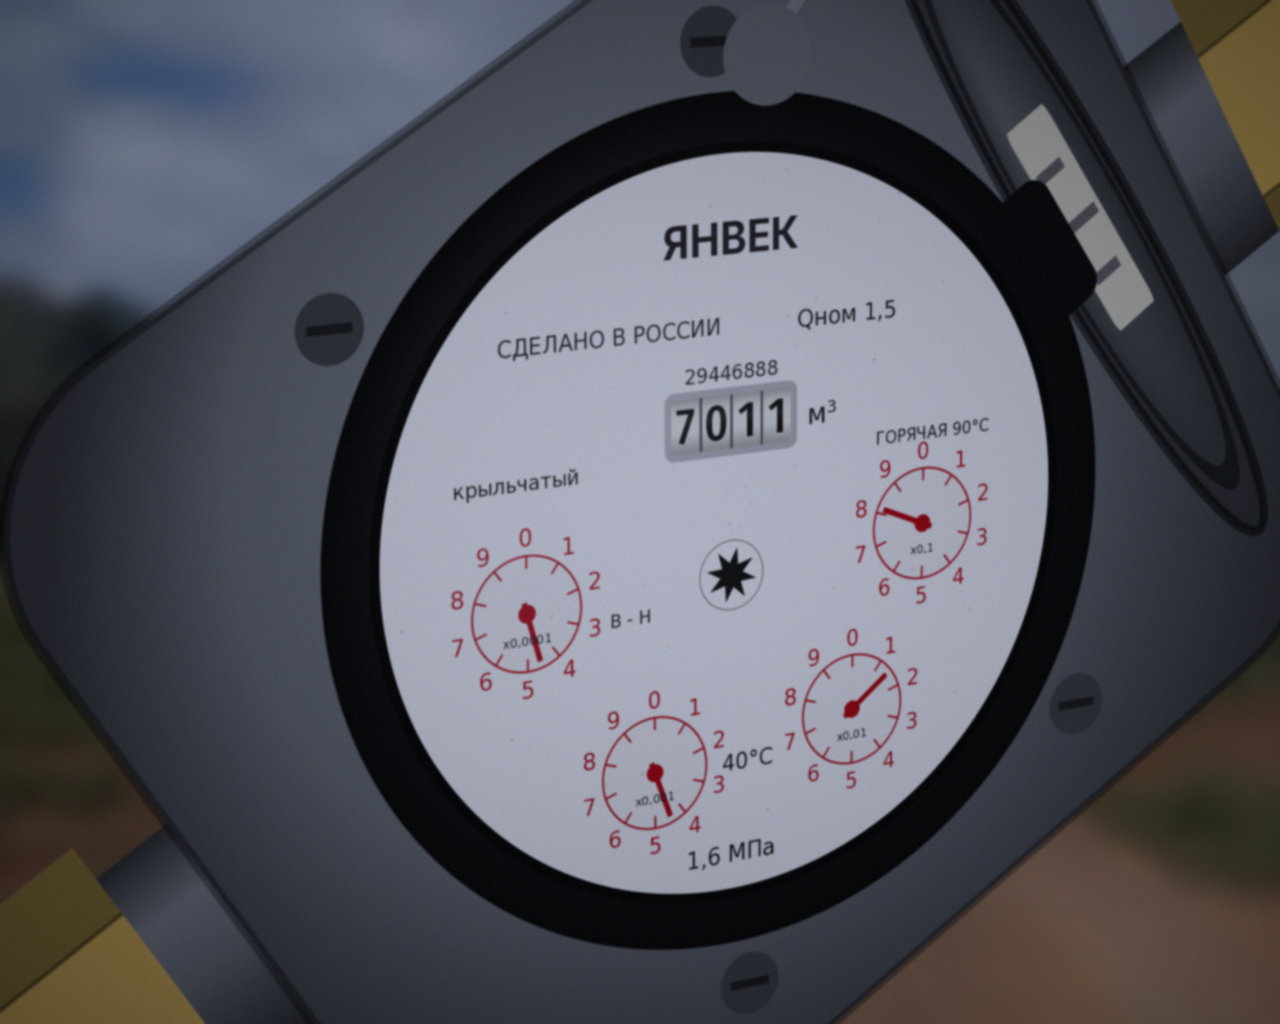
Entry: 7011.8144 m³
